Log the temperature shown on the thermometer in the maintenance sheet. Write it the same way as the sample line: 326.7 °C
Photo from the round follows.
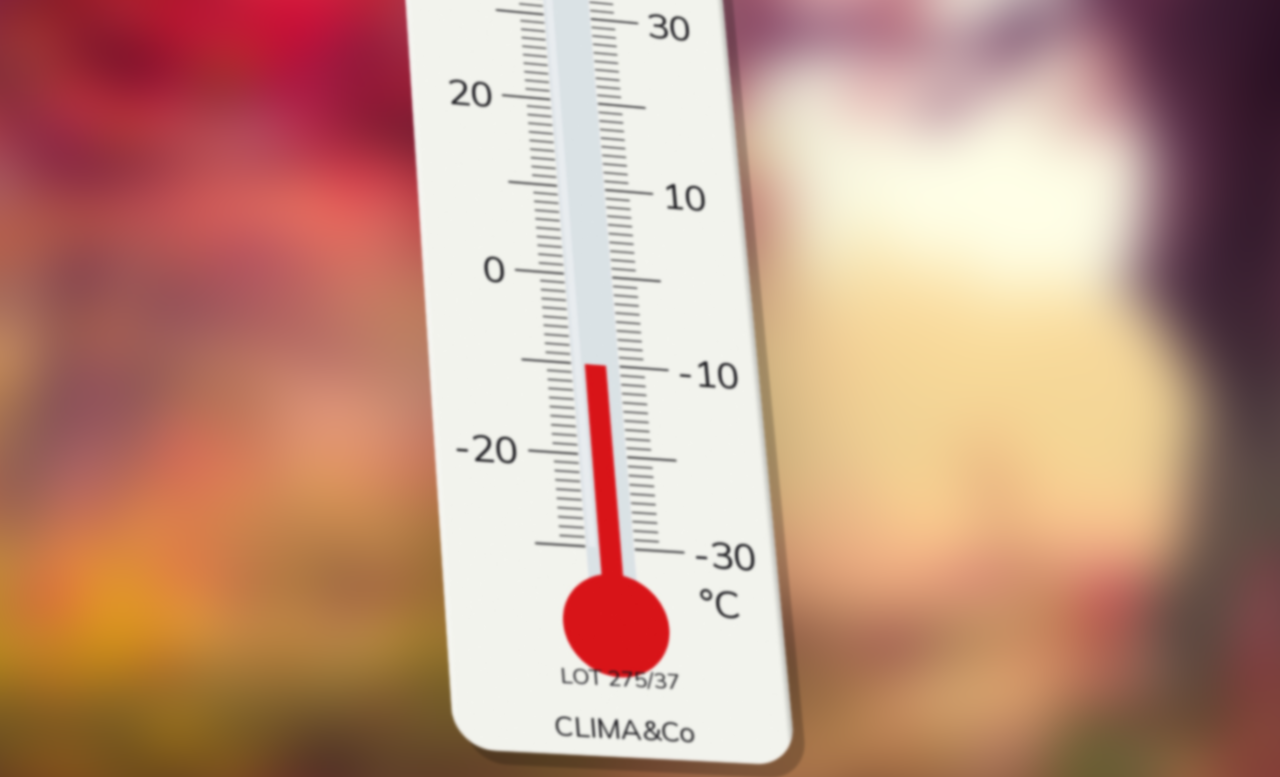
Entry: -10 °C
